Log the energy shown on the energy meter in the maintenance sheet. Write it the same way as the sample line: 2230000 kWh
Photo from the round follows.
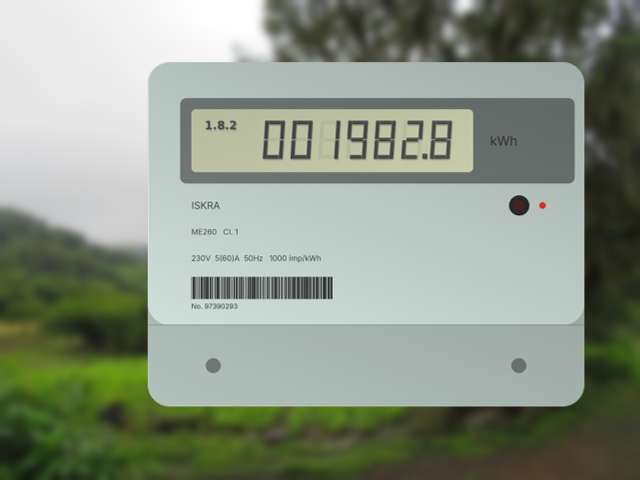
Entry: 1982.8 kWh
